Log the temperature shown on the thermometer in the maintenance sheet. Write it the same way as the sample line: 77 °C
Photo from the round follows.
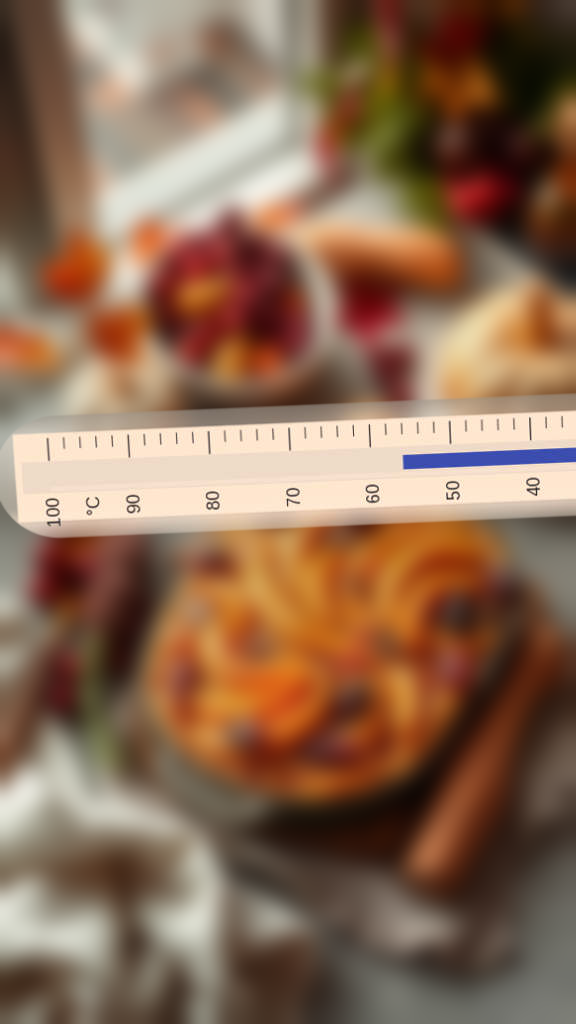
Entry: 56 °C
